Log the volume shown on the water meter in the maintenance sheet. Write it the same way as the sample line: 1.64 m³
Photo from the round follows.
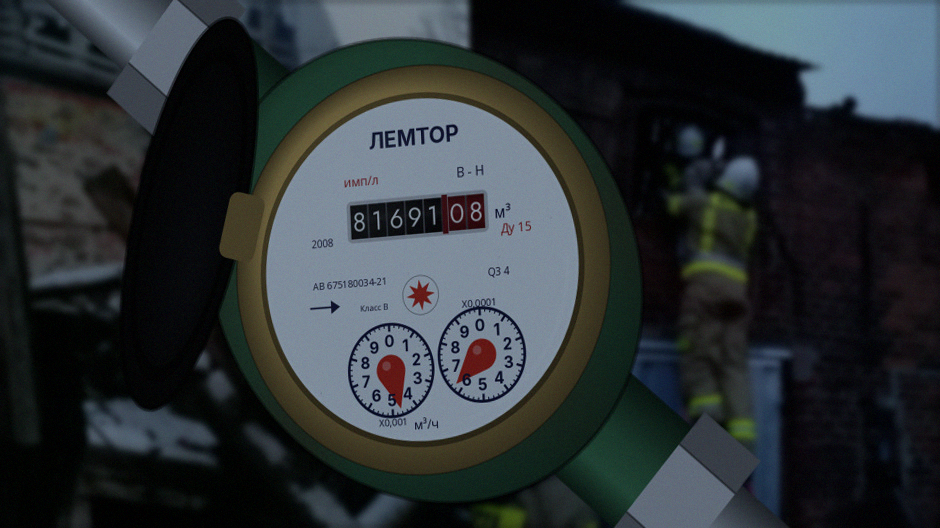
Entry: 81691.0846 m³
